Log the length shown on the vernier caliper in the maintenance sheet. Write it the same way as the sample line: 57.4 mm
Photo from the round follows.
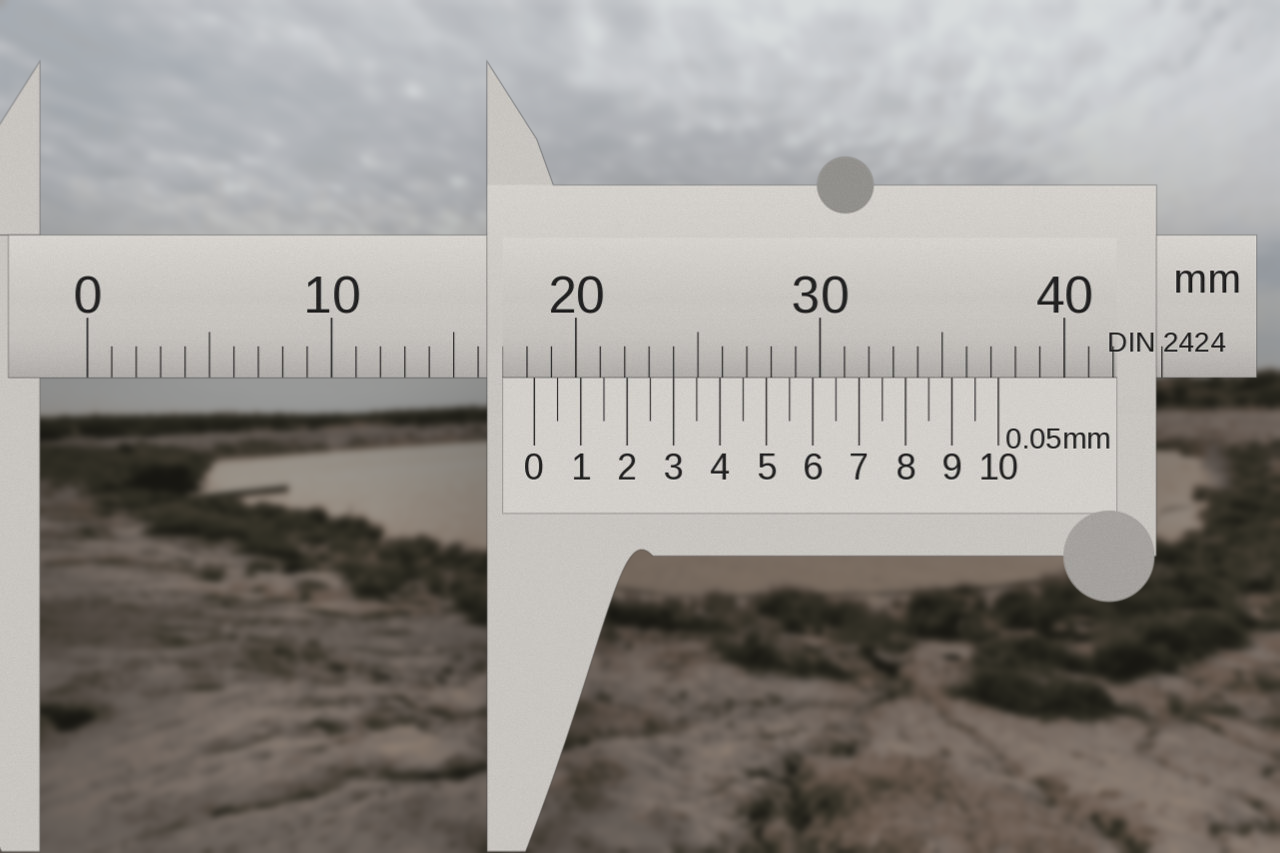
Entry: 18.30 mm
